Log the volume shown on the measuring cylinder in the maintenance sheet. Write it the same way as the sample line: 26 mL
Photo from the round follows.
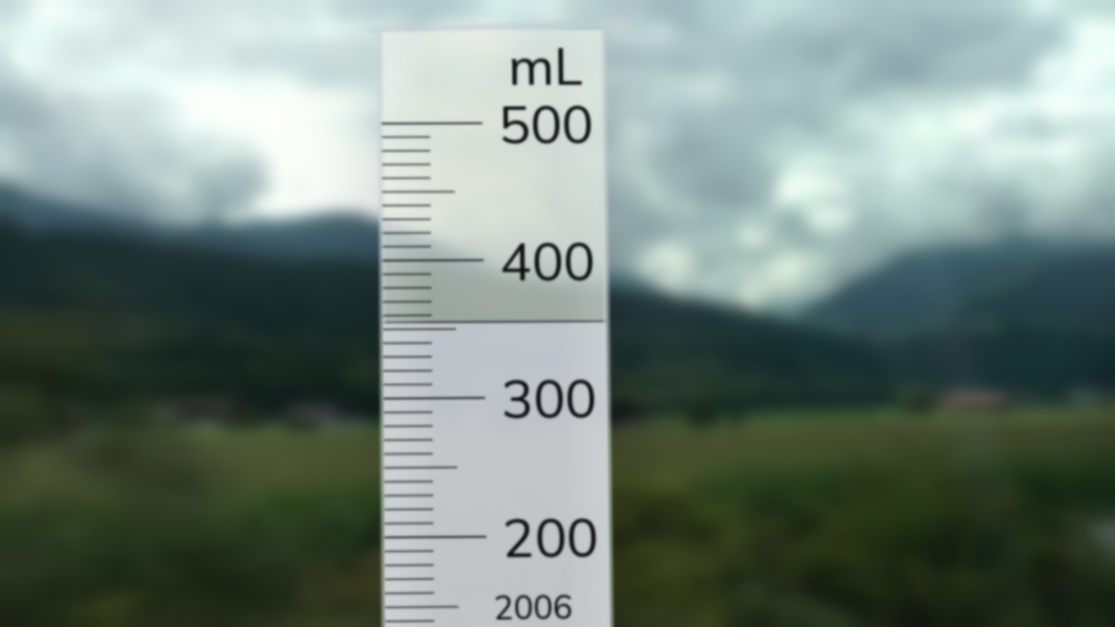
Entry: 355 mL
